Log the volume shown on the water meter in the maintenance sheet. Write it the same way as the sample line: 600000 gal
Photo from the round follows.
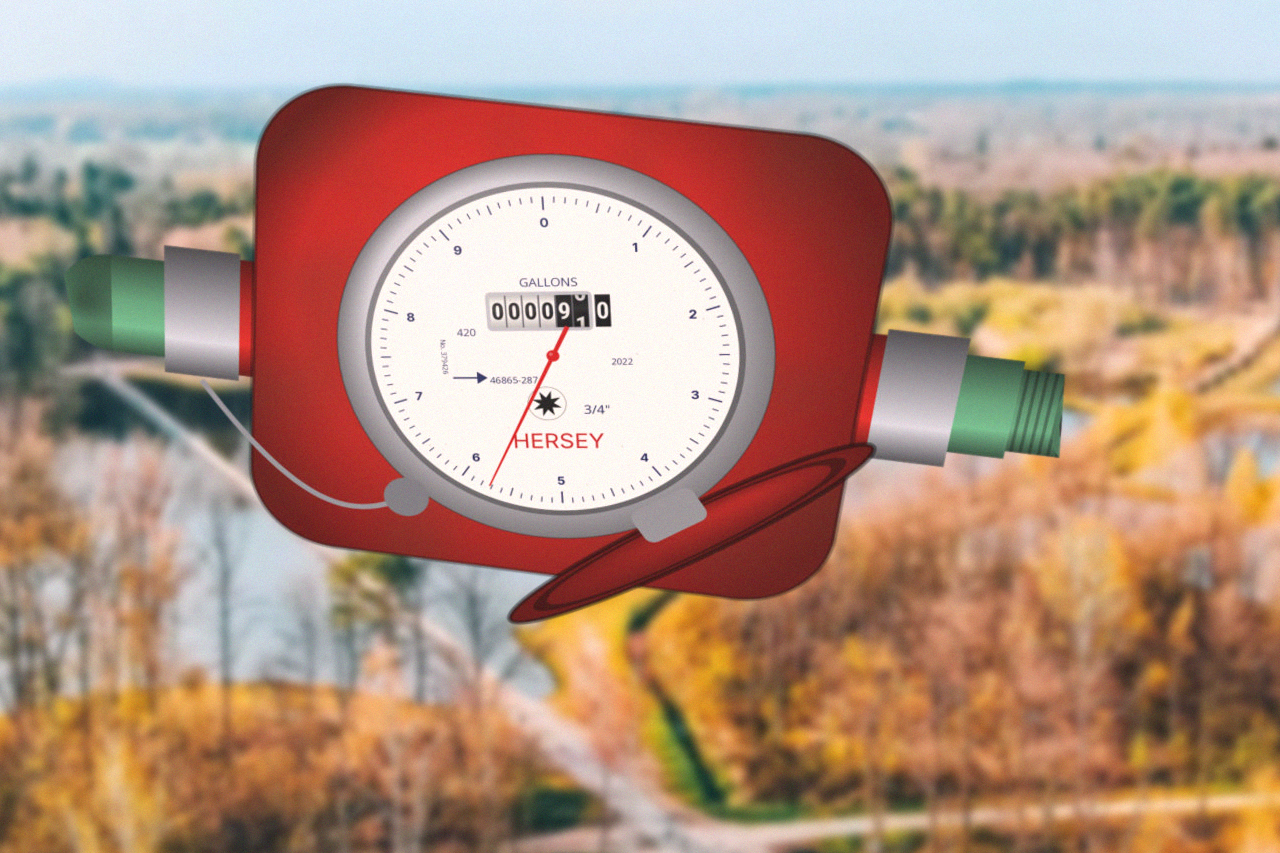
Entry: 905.7 gal
